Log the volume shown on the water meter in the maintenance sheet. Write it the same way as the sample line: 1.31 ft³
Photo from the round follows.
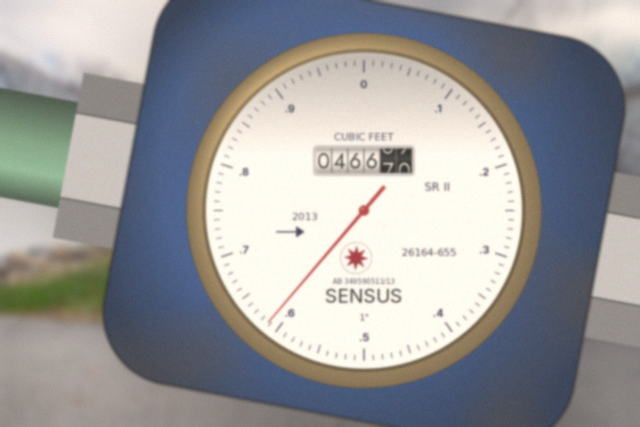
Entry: 46669.61 ft³
